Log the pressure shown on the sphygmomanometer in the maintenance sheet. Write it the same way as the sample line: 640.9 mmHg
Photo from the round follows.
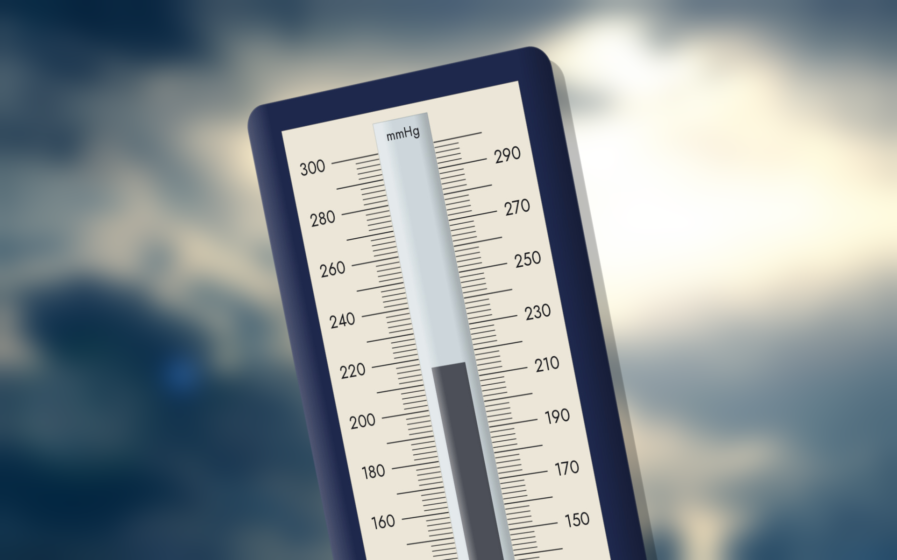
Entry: 216 mmHg
